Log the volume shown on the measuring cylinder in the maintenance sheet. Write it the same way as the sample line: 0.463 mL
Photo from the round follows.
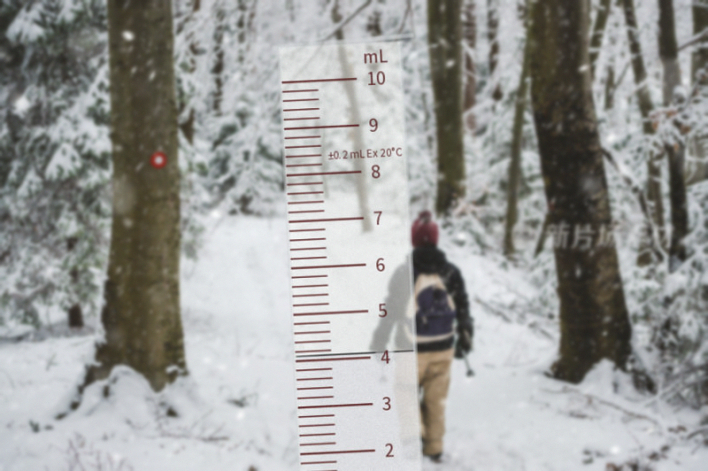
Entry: 4.1 mL
